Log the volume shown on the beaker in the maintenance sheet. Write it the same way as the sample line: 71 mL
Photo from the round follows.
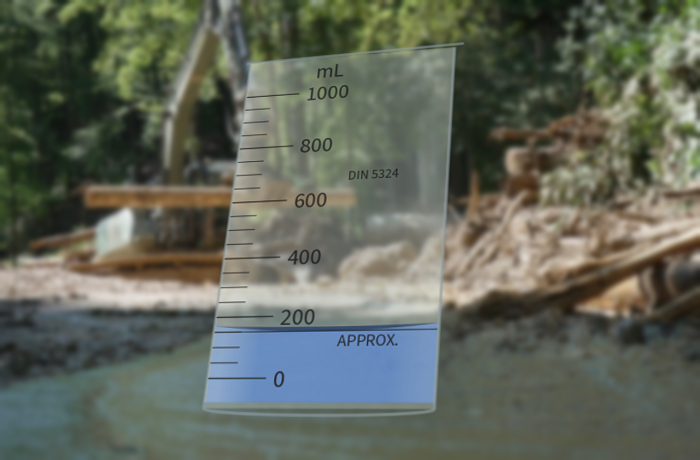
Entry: 150 mL
